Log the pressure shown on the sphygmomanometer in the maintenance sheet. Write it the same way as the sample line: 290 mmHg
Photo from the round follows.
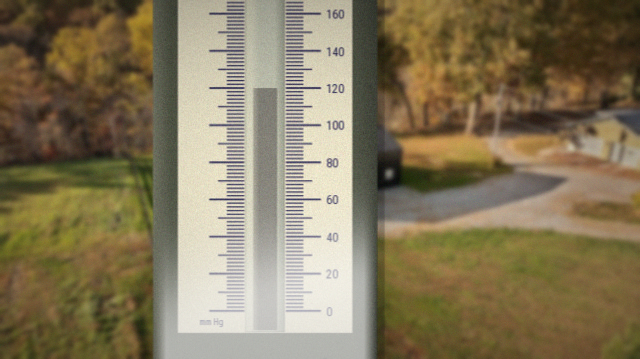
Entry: 120 mmHg
